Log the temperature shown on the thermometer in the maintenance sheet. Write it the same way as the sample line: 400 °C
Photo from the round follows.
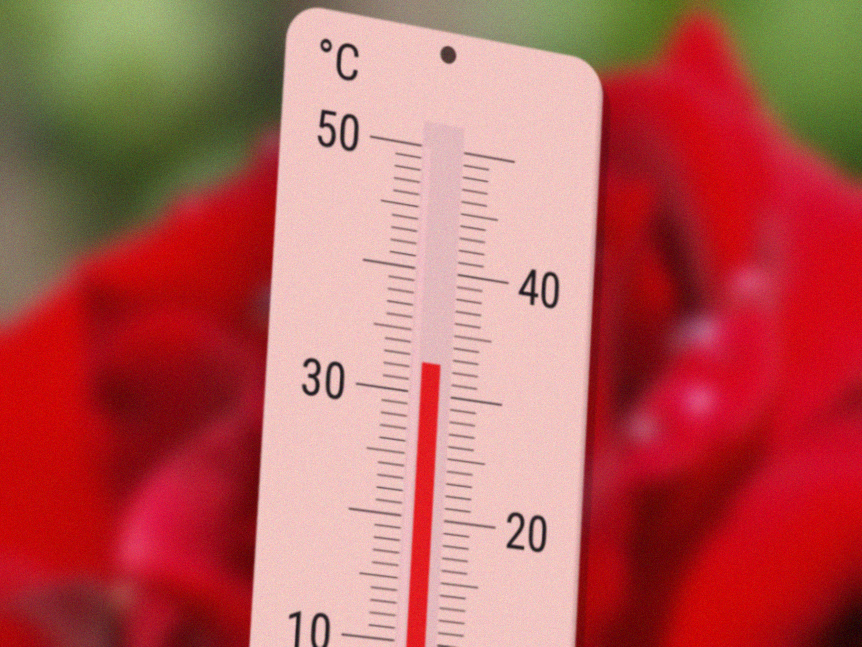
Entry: 32.5 °C
